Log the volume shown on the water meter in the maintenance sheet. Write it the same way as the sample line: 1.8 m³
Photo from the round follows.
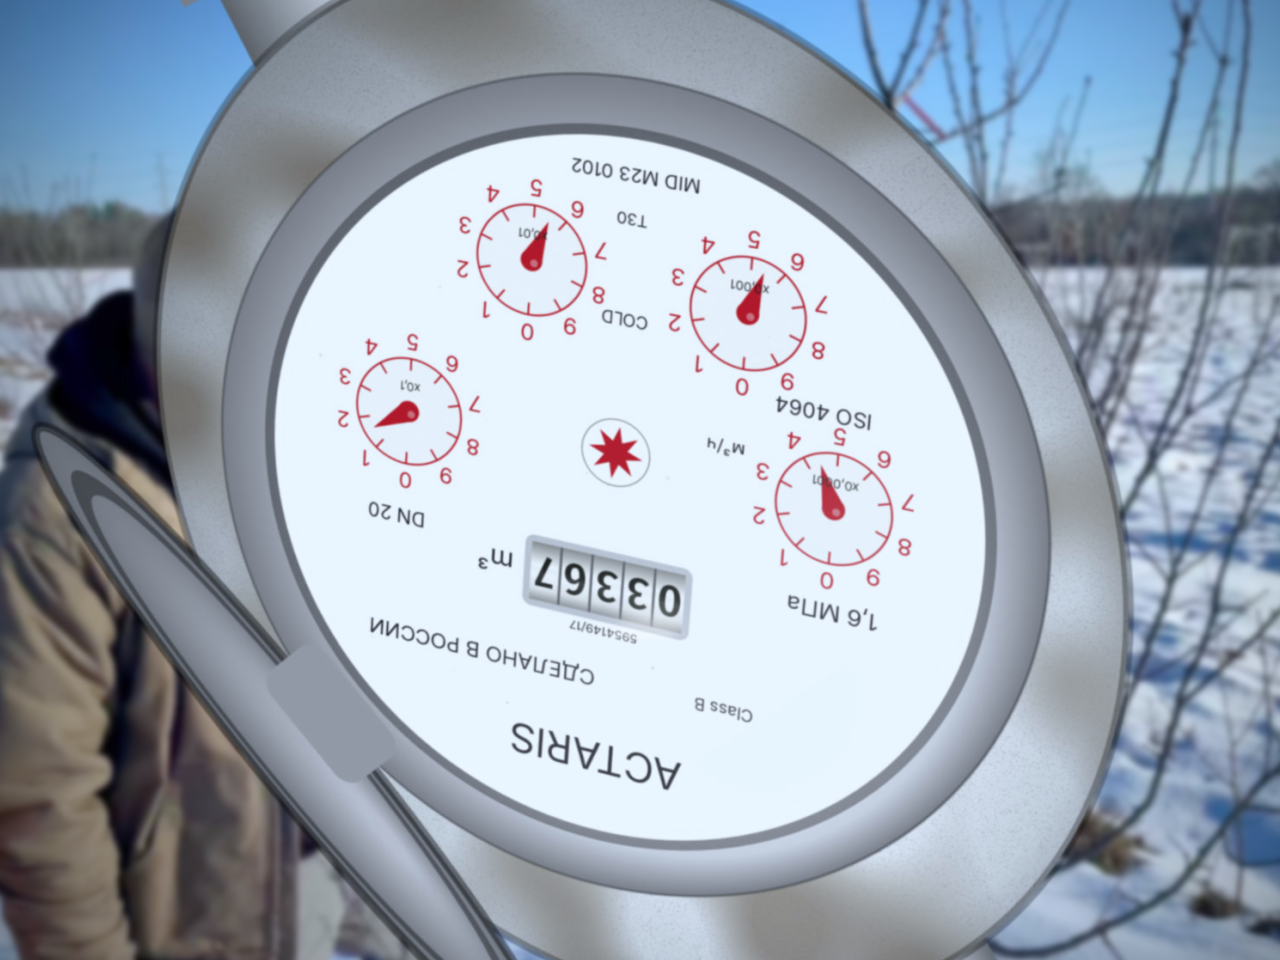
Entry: 3367.1554 m³
